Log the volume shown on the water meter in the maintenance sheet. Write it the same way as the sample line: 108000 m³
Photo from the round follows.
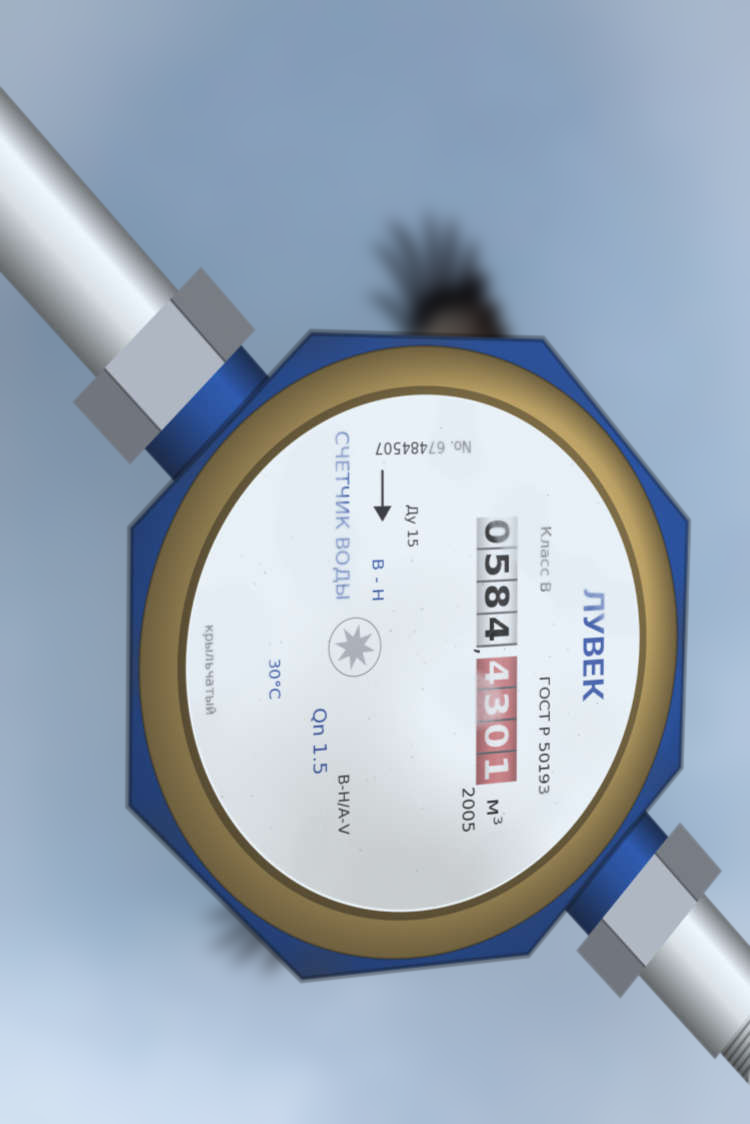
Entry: 584.4301 m³
